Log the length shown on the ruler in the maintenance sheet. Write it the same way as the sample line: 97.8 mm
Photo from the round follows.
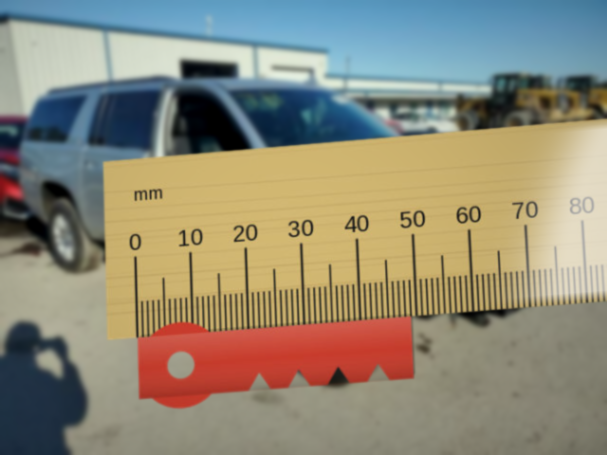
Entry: 49 mm
